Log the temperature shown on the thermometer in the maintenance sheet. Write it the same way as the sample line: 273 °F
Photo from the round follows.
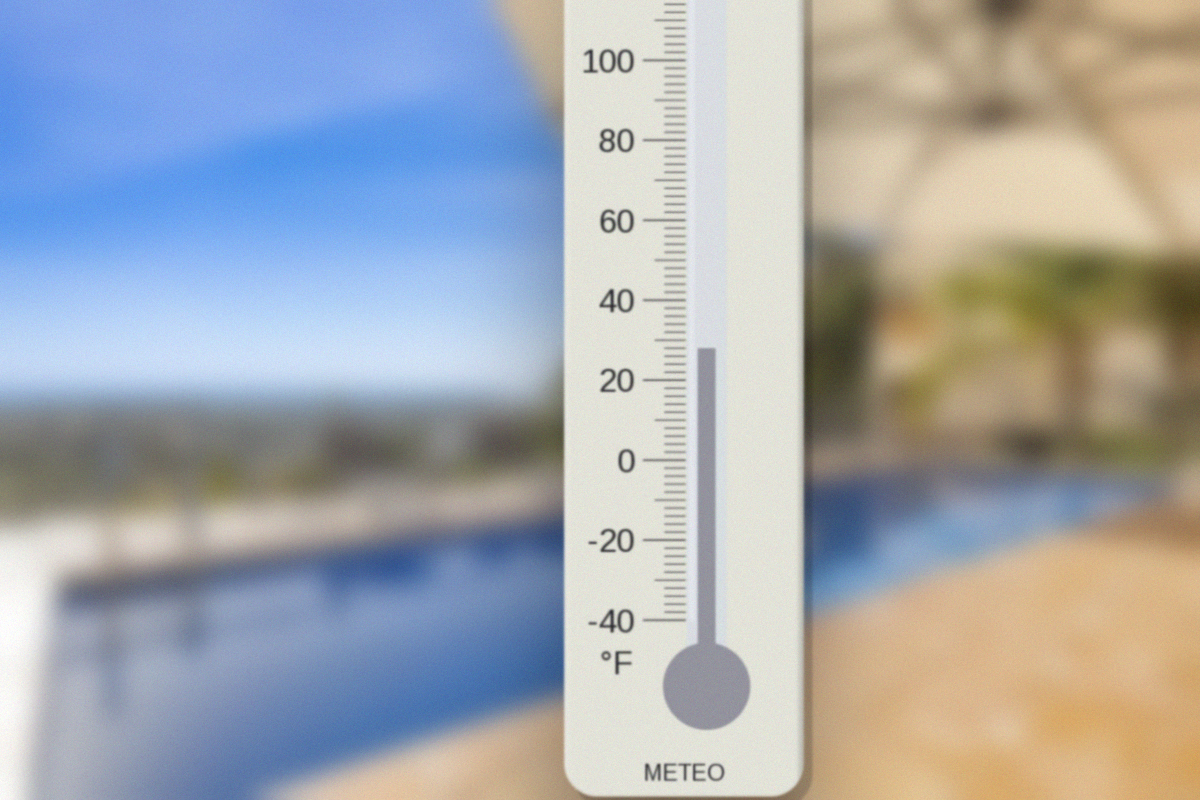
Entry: 28 °F
